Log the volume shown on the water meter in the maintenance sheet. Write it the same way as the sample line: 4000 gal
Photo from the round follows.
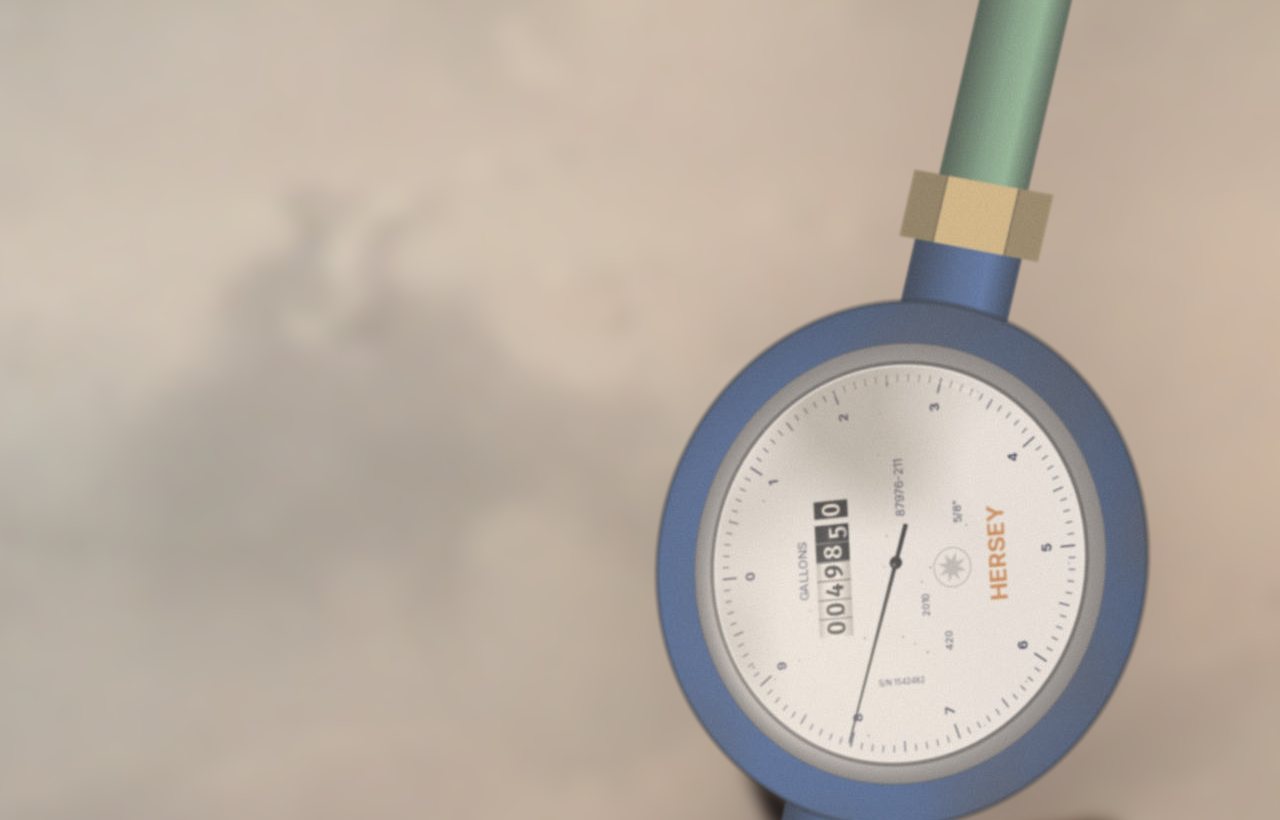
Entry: 49848.0 gal
